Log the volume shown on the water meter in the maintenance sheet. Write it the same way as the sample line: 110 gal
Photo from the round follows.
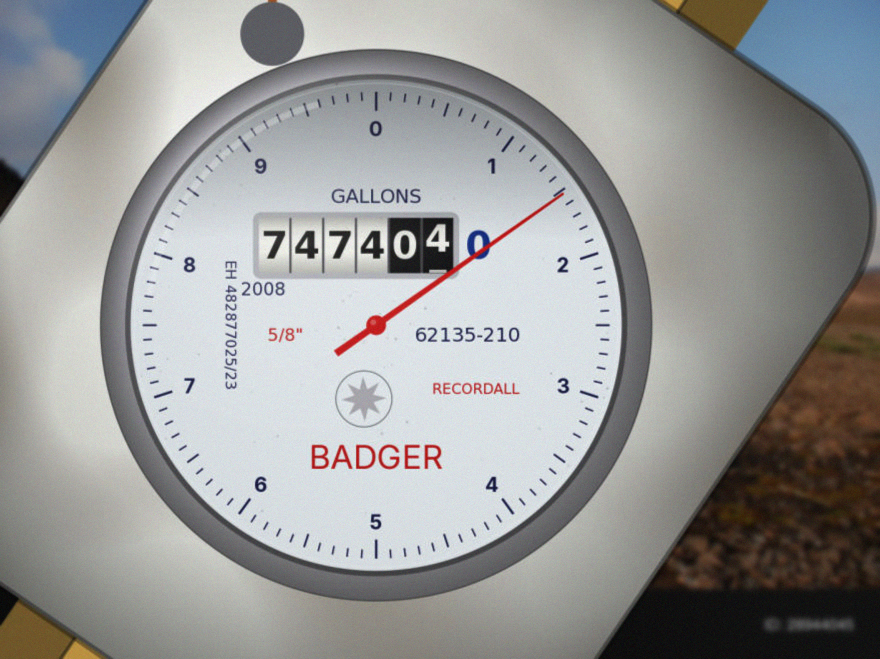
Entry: 7474041.5 gal
